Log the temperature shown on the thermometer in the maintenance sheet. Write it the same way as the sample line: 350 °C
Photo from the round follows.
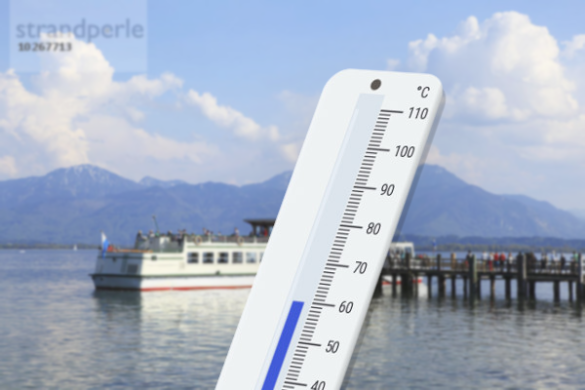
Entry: 60 °C
